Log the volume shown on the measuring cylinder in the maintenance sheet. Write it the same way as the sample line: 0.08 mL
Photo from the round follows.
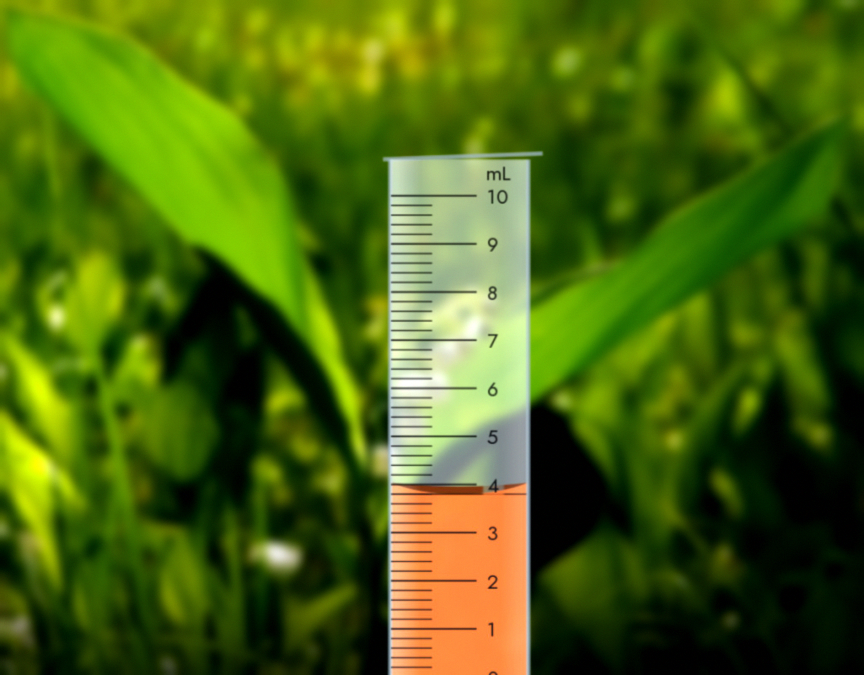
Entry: 3.8 mL
